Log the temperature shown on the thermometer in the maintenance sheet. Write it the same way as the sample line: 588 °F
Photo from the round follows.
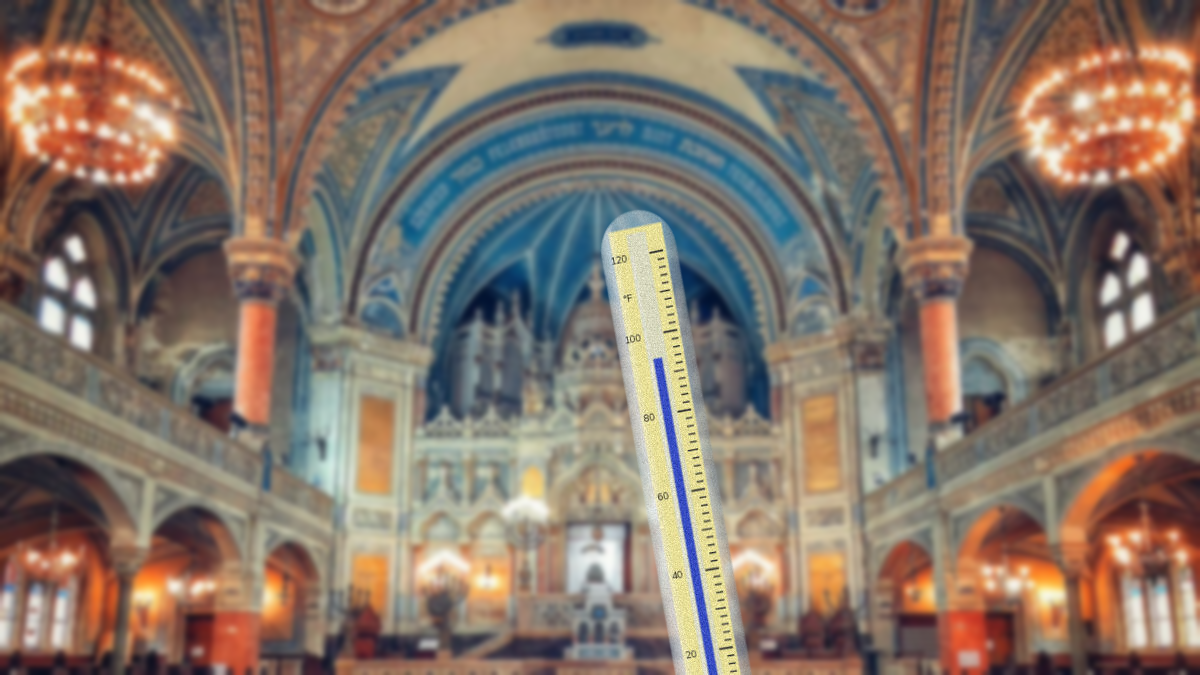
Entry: 94 °F
